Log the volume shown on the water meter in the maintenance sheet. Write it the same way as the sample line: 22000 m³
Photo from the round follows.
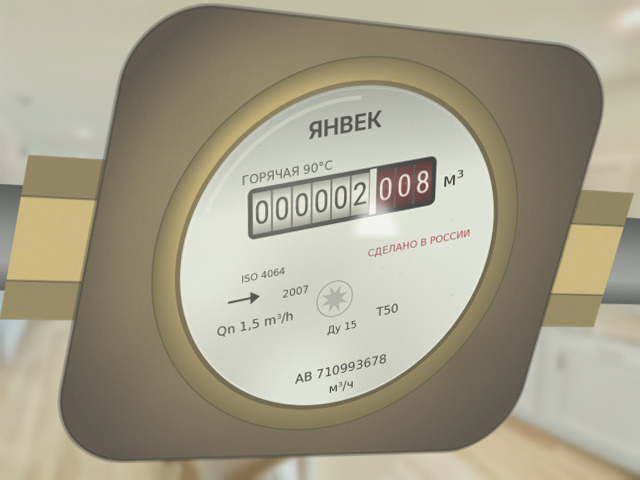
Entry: 2.008 m³
